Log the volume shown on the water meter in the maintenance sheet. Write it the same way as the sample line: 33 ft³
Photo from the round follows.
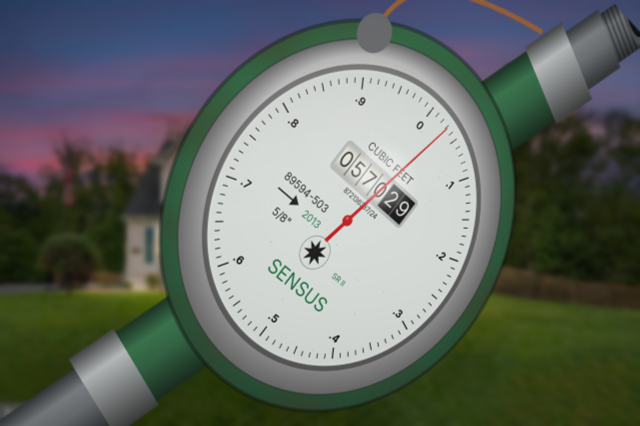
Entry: 57029.03 ft³
